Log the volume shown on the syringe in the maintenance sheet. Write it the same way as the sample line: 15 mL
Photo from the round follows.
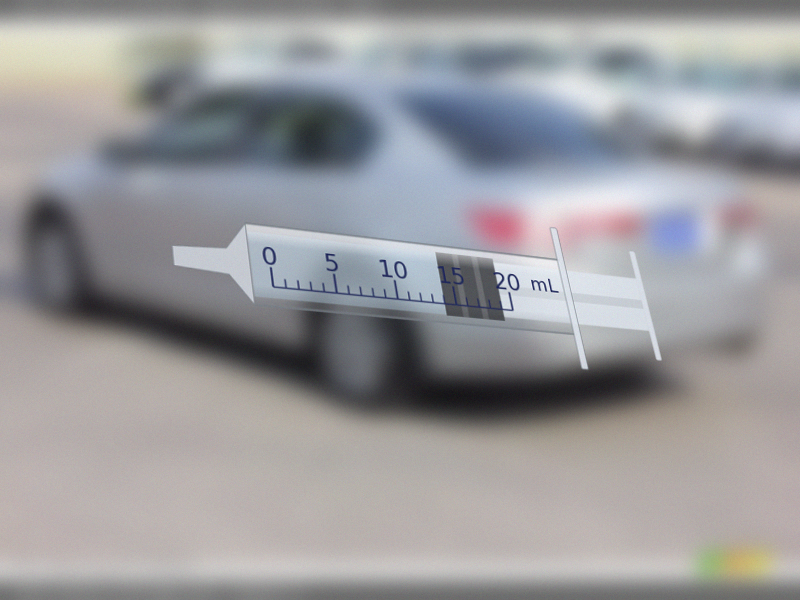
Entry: 14 mL
